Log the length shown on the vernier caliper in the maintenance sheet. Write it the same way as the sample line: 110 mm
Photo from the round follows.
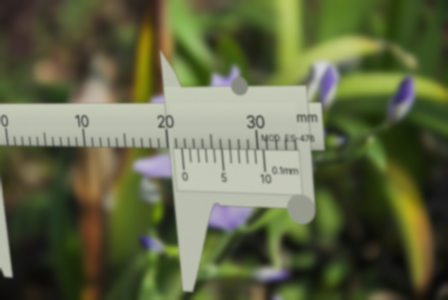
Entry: 21.6 mm
